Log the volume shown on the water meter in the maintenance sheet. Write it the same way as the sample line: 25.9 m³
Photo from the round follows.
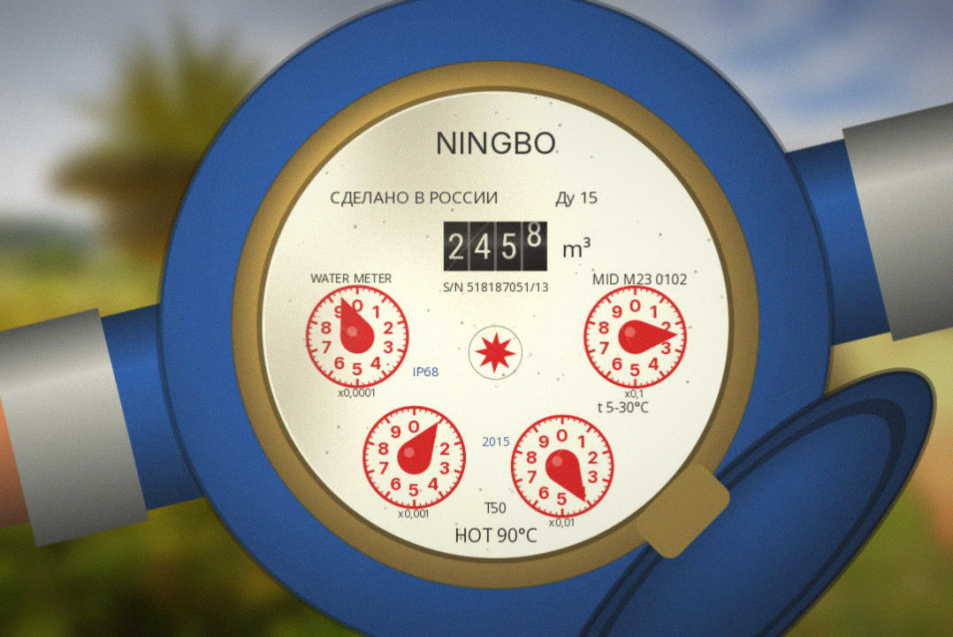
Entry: 2458.2409 m³
